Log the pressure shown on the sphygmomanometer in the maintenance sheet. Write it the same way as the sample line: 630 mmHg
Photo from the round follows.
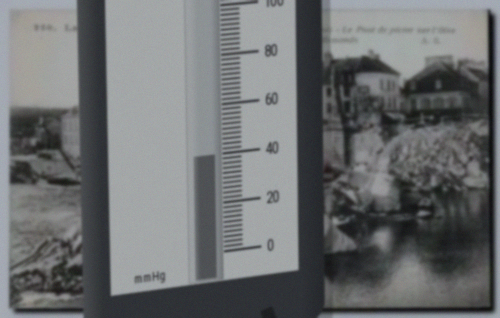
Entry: 40 mmHg
